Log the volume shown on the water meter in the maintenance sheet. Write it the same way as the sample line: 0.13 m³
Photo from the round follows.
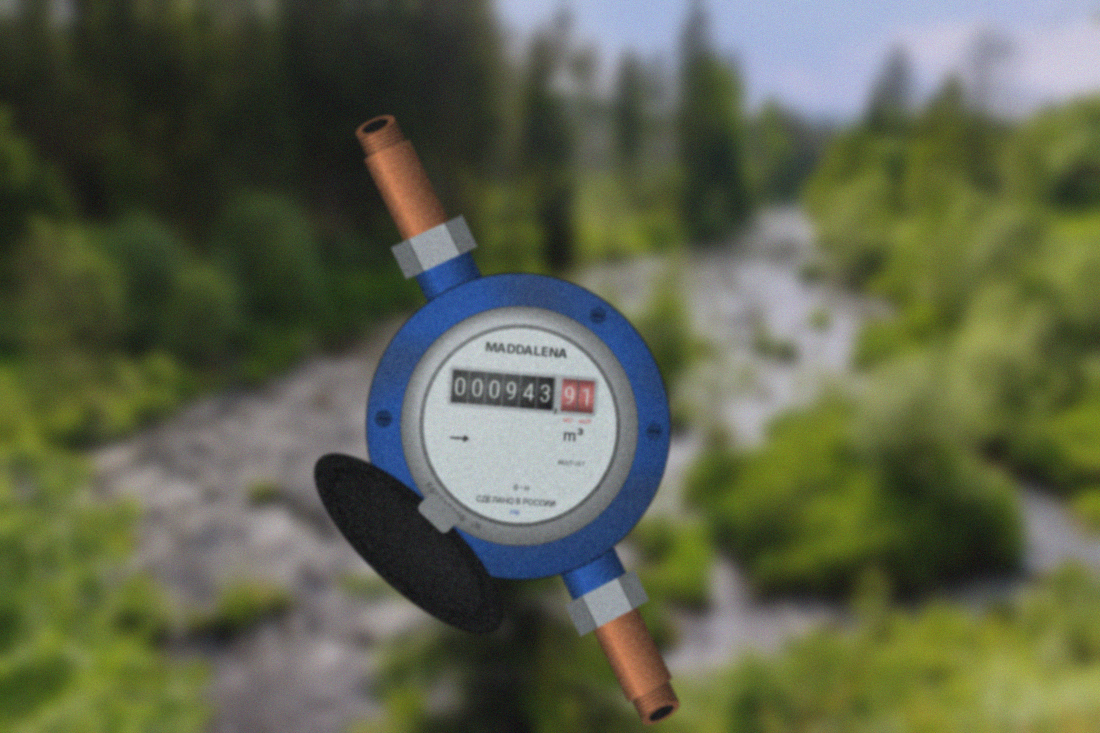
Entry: 943.91 m³
